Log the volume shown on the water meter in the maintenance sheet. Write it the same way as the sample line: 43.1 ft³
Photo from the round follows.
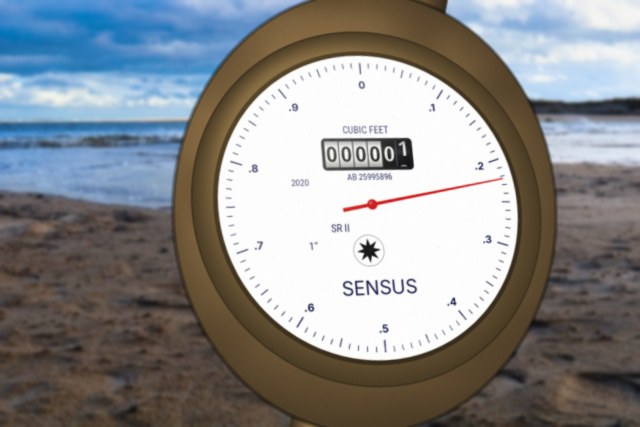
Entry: 1.22 ft³
